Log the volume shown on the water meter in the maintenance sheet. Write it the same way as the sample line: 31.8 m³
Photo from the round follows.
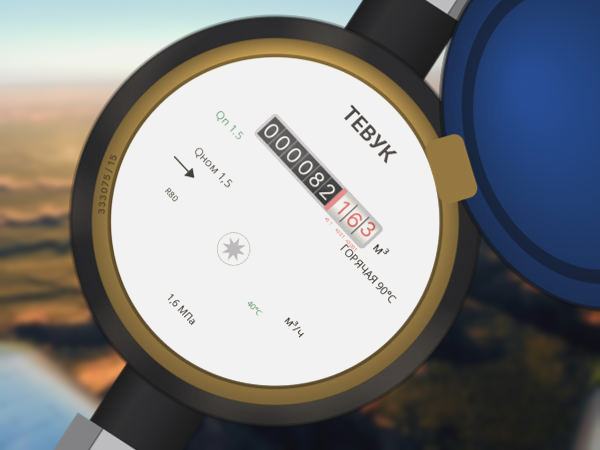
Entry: 82.163 m³
